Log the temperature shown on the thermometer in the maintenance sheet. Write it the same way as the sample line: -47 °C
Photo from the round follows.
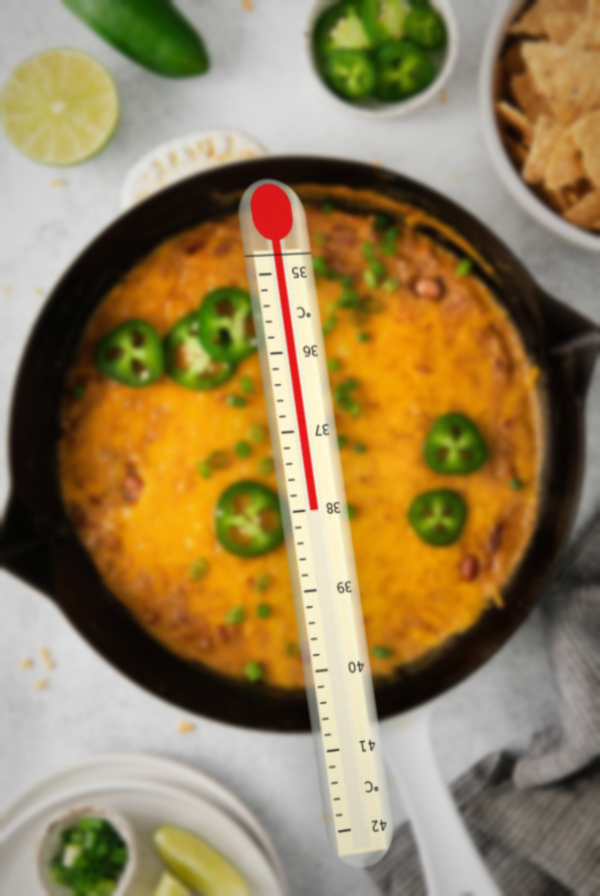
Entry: 38 °C
